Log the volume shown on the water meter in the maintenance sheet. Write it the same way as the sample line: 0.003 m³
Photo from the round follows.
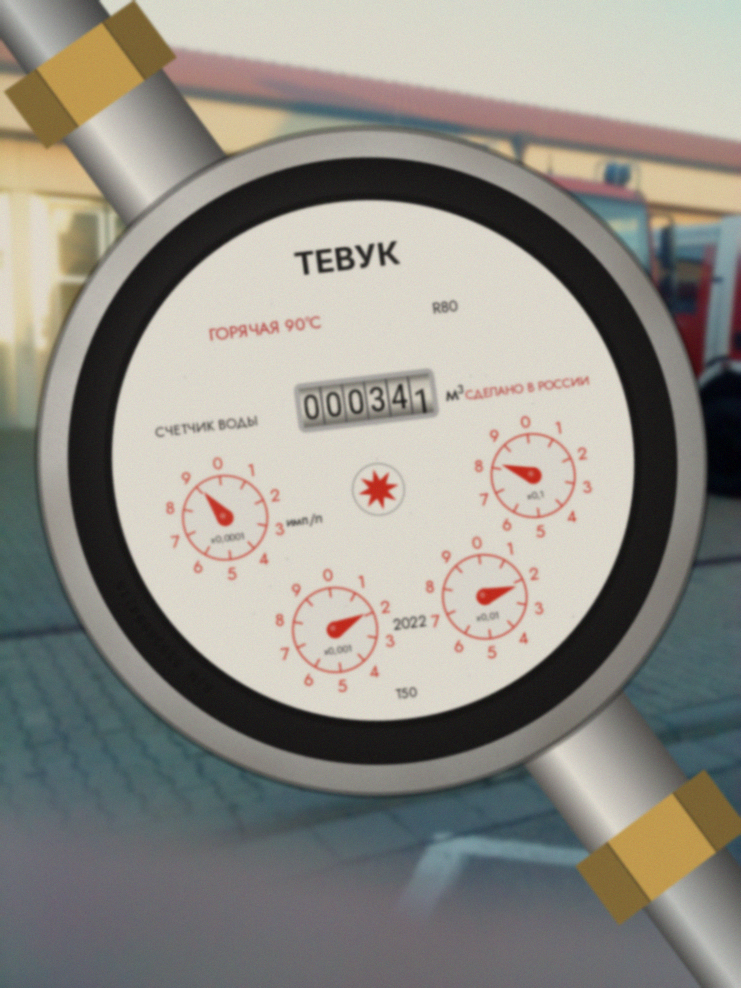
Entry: 340.8219 m³
